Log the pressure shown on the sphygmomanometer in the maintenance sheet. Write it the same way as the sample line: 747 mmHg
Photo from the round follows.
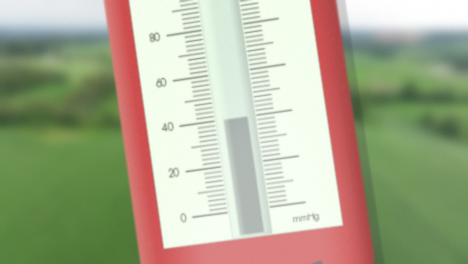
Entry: 40 mmHg
